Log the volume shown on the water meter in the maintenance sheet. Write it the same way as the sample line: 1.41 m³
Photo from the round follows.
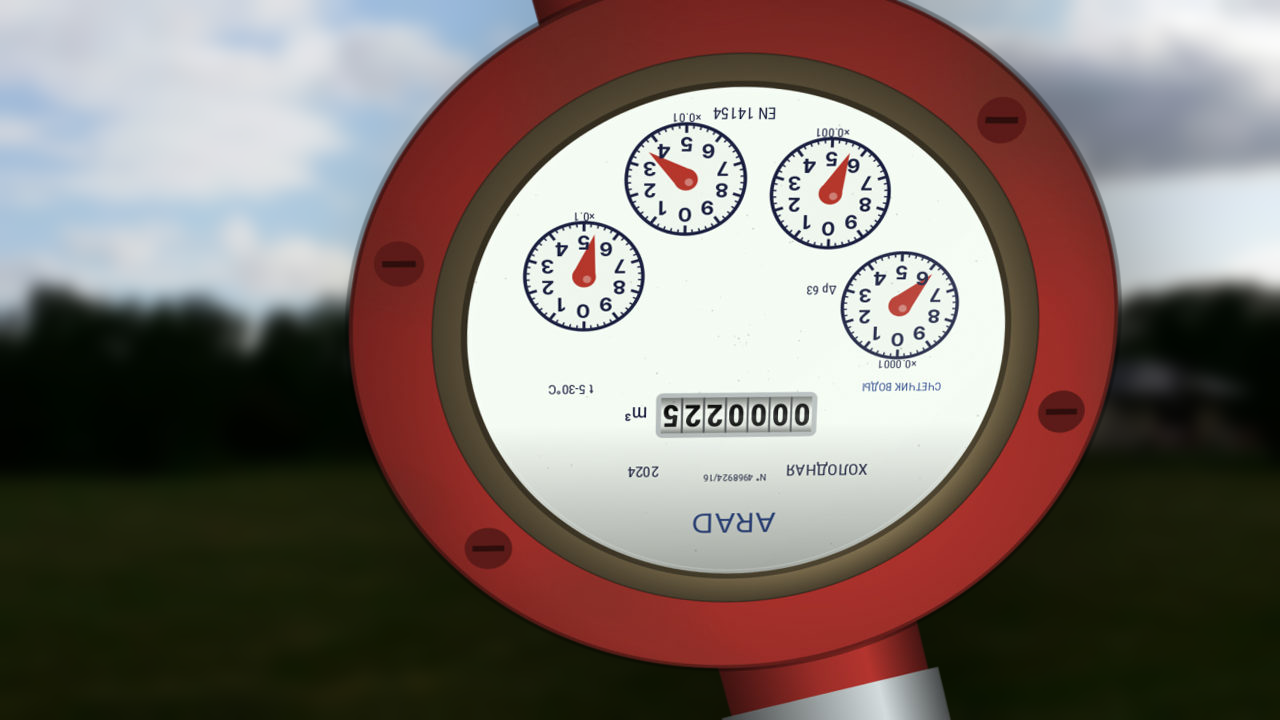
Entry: 225.5356 m³
